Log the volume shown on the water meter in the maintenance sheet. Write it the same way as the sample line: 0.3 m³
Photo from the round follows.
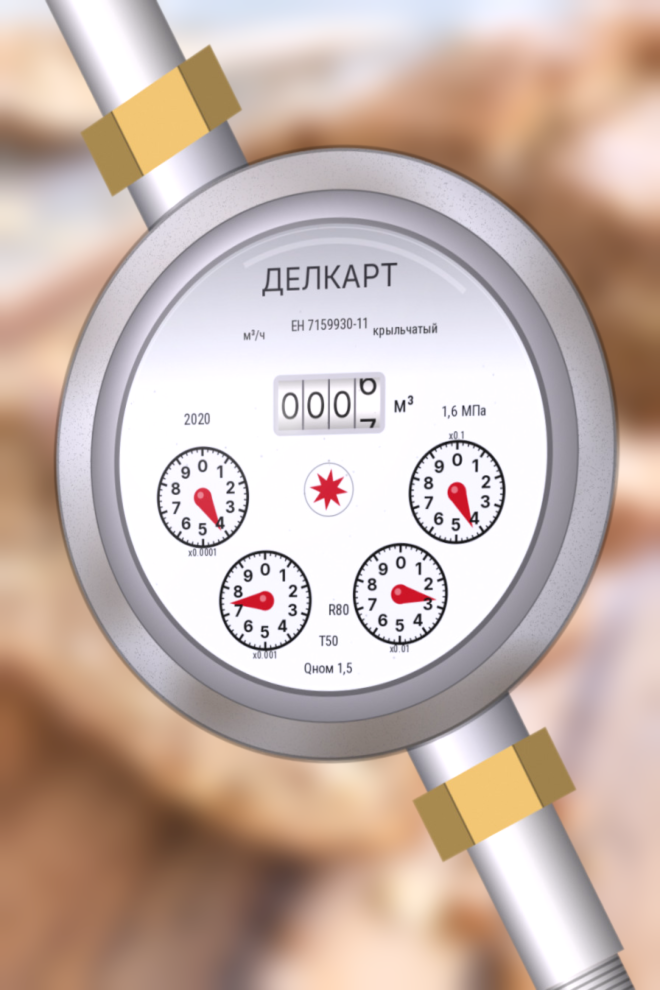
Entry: 6.4274 m³
